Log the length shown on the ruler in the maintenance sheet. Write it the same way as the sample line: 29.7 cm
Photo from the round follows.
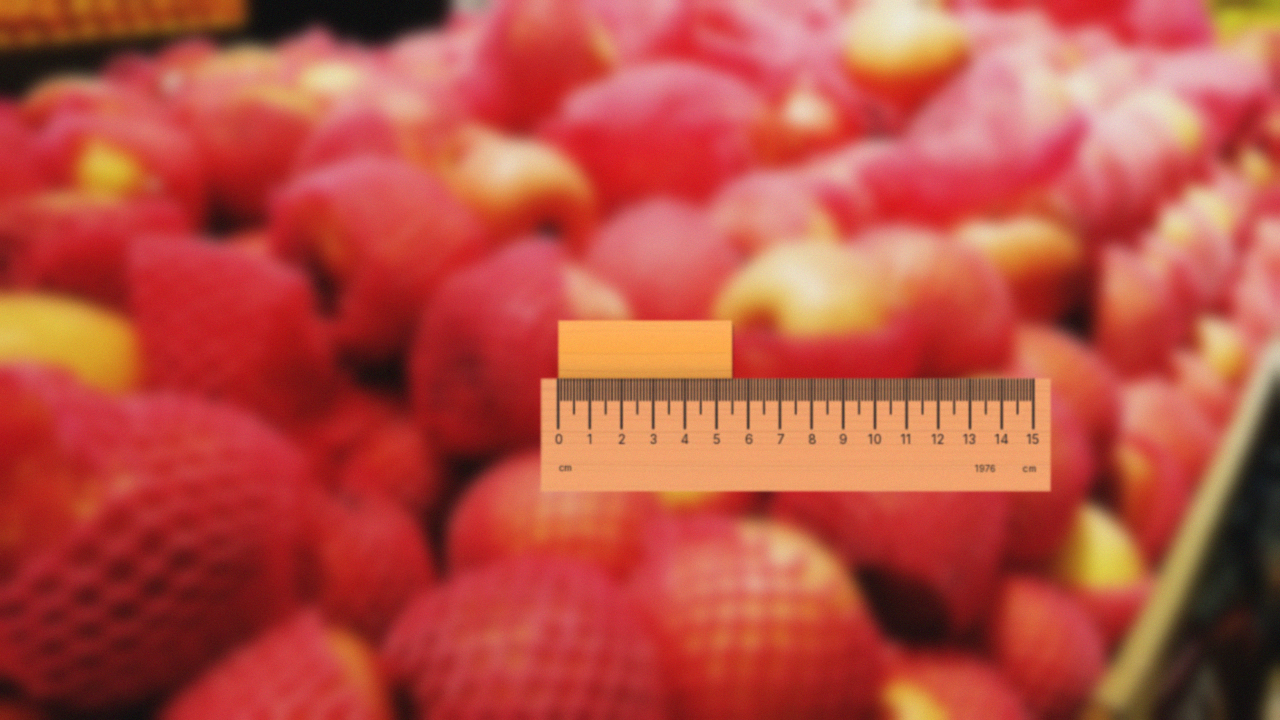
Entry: 5.5 cm
